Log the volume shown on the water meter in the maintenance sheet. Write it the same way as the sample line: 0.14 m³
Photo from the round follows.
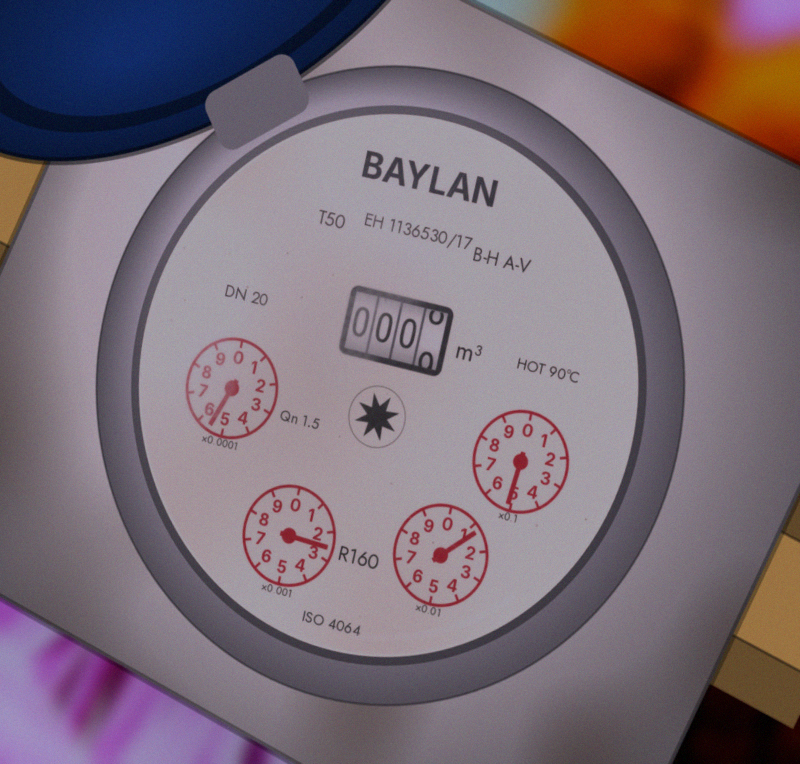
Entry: 8.5125 m³
